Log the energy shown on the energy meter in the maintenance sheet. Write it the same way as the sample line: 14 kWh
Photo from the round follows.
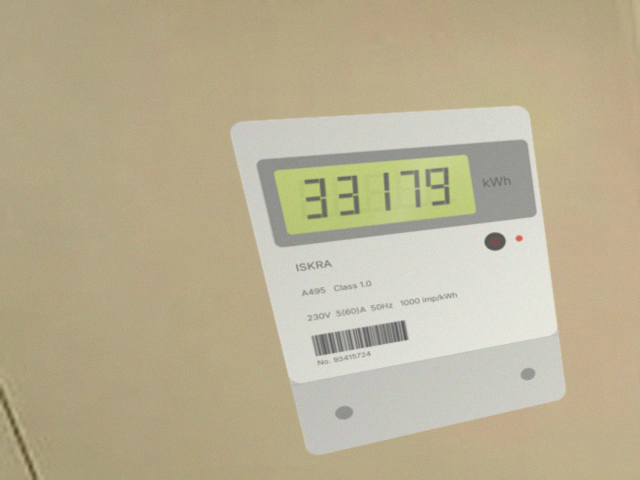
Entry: 33179 kWh
